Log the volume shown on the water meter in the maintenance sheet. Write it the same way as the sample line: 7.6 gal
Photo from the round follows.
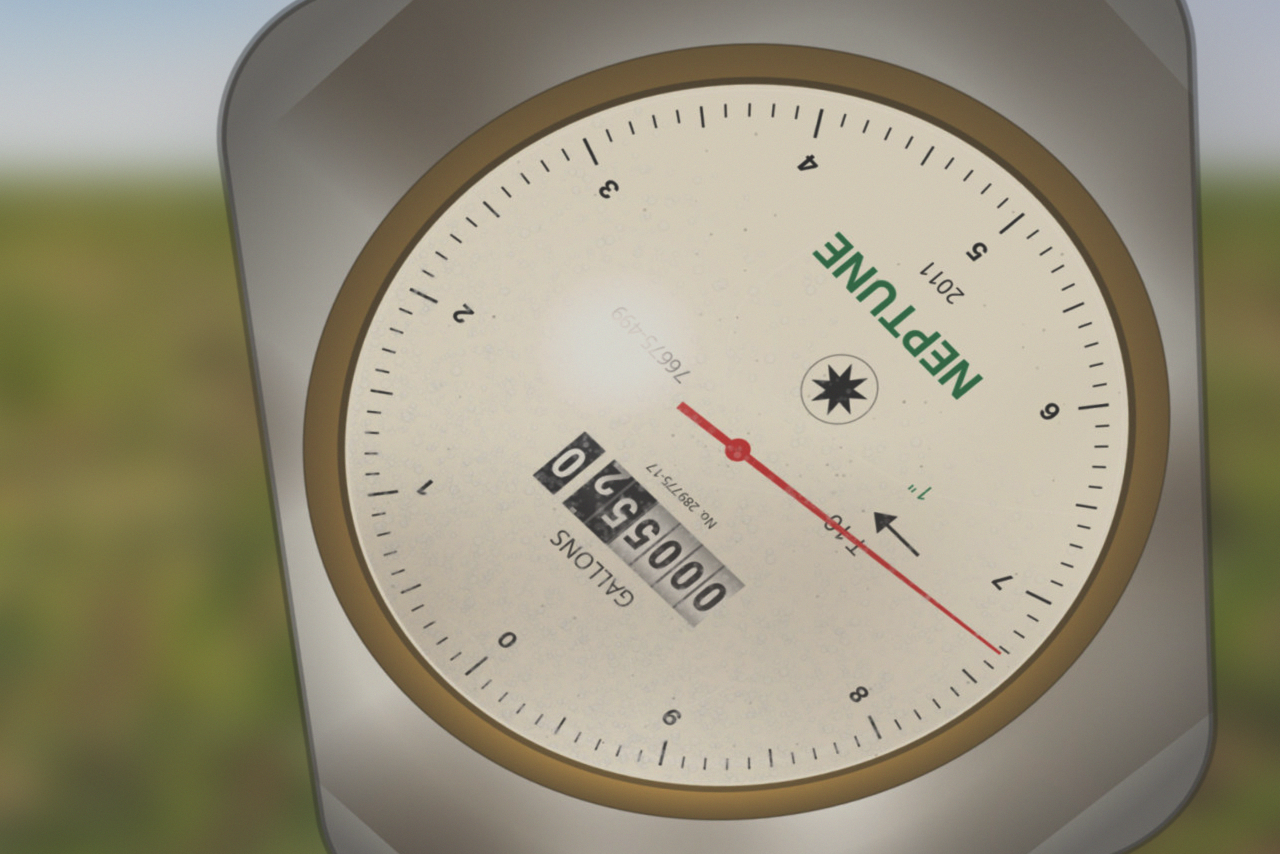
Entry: 5517.3 gal
